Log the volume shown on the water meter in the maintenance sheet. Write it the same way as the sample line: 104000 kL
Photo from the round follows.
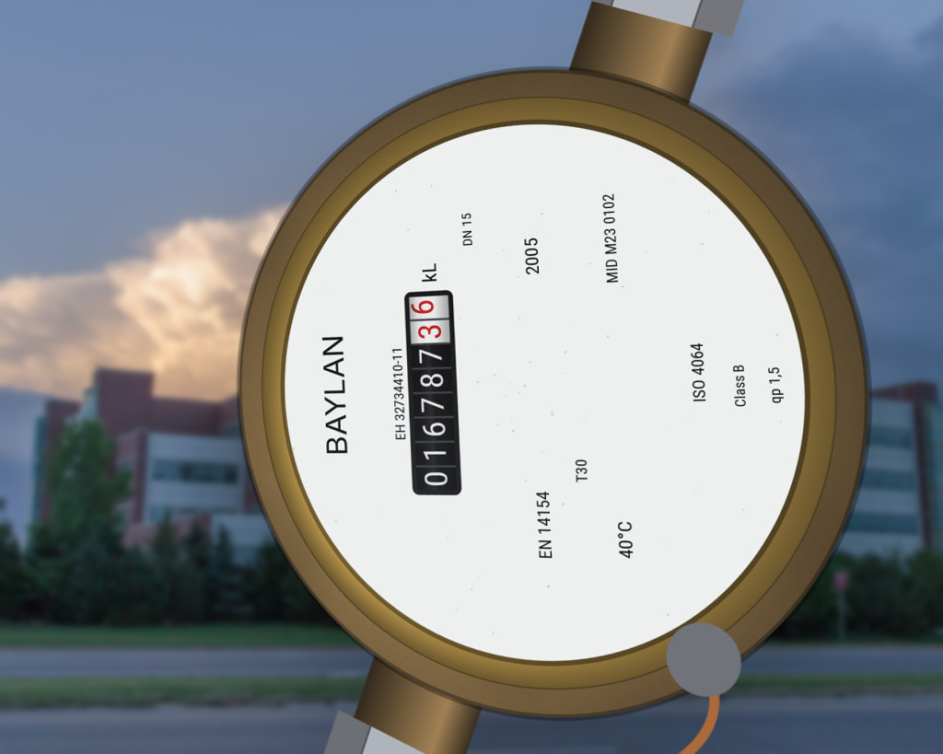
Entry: 16787.36 kL
